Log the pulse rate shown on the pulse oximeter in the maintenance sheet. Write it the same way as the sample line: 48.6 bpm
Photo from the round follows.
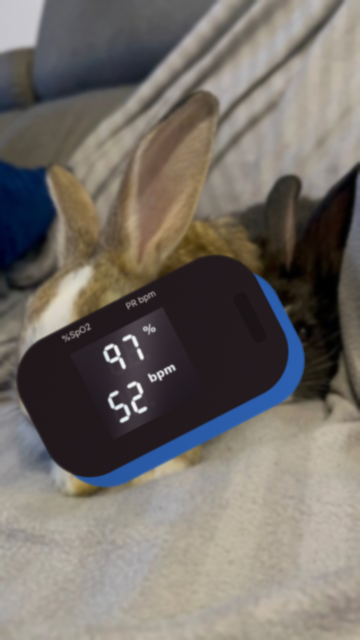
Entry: 52 bpm
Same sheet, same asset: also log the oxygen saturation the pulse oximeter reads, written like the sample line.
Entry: 97 %
